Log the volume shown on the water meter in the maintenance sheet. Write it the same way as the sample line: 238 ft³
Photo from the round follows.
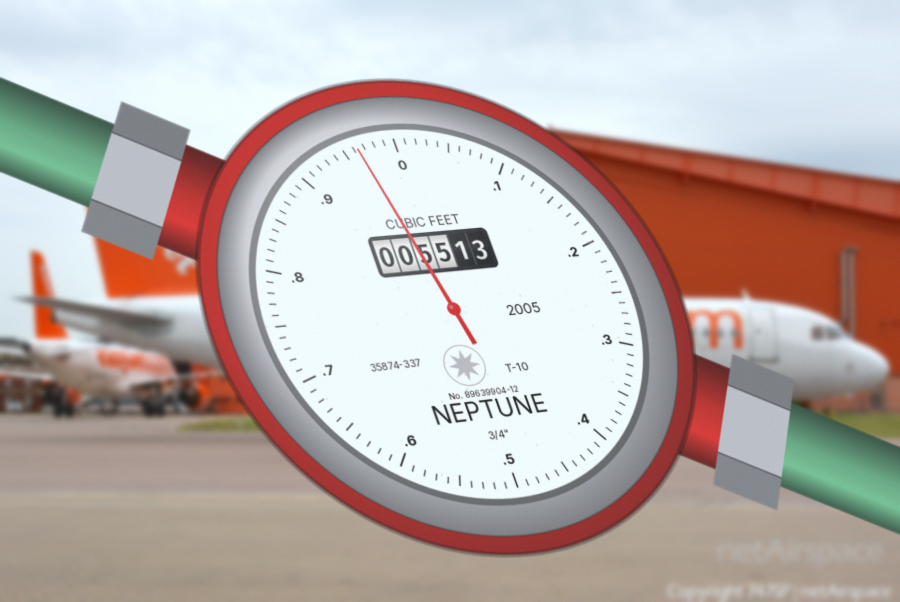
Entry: 5512.96 ft³
